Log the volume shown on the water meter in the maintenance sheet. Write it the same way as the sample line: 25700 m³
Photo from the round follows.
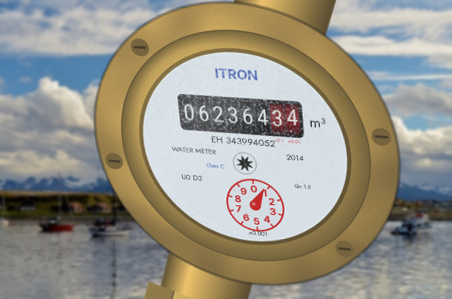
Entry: 62364.340 m³
